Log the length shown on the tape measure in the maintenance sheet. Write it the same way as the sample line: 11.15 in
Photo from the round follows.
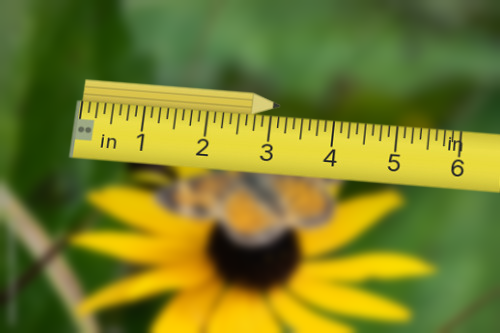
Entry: 3.125 in
